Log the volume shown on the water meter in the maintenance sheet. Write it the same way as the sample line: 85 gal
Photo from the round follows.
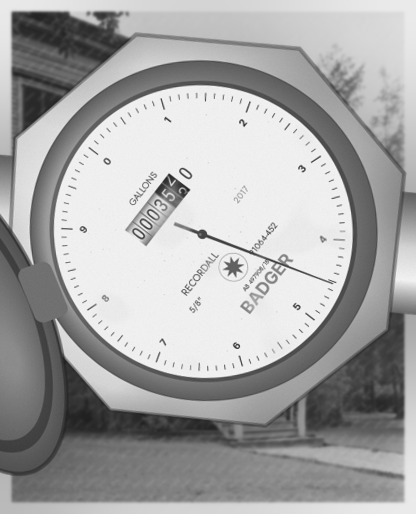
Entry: 3524.5 gal
